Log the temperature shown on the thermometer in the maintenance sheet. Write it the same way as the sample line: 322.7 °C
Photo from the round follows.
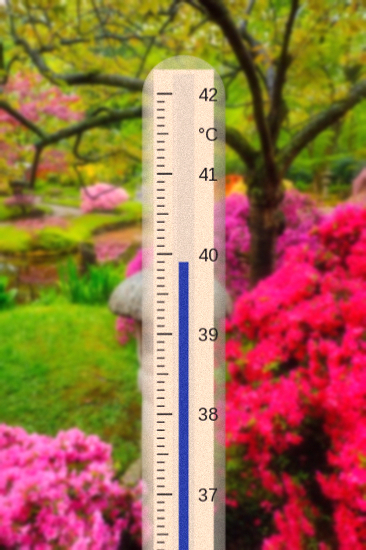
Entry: 39.9 °C
